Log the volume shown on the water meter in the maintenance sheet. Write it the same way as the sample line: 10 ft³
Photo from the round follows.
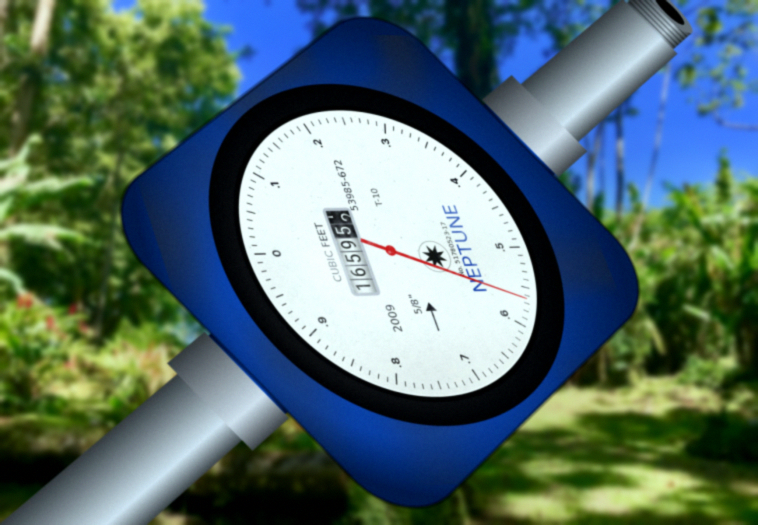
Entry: 165951.56 ft³
